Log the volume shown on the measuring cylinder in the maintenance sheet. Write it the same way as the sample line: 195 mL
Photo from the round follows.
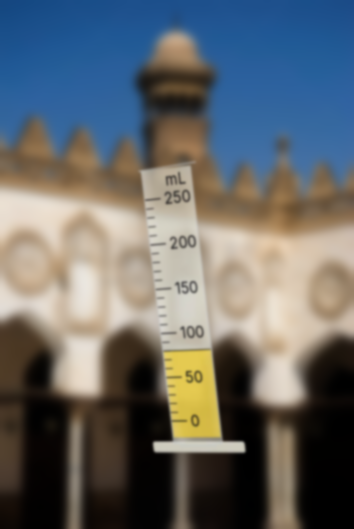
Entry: 80 mL
